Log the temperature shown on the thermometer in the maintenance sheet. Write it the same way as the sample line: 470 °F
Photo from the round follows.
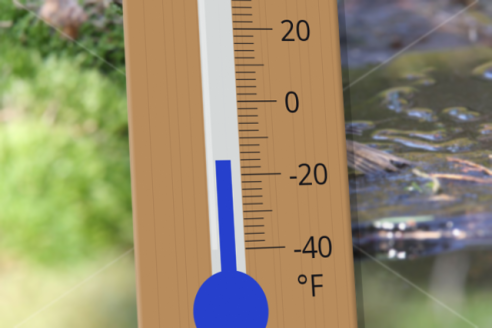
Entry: -16 °F
